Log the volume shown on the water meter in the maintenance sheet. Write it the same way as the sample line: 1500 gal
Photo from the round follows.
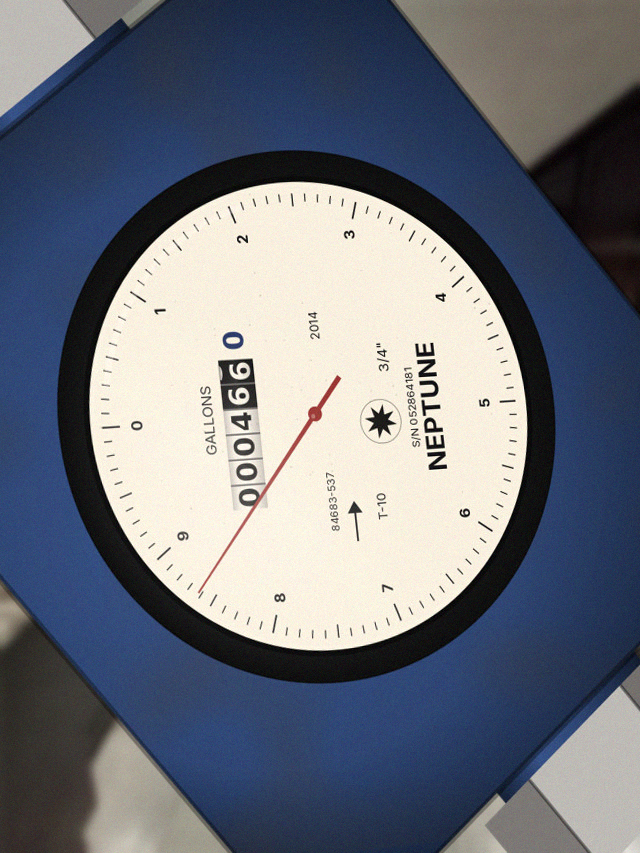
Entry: 4658.6 gal
